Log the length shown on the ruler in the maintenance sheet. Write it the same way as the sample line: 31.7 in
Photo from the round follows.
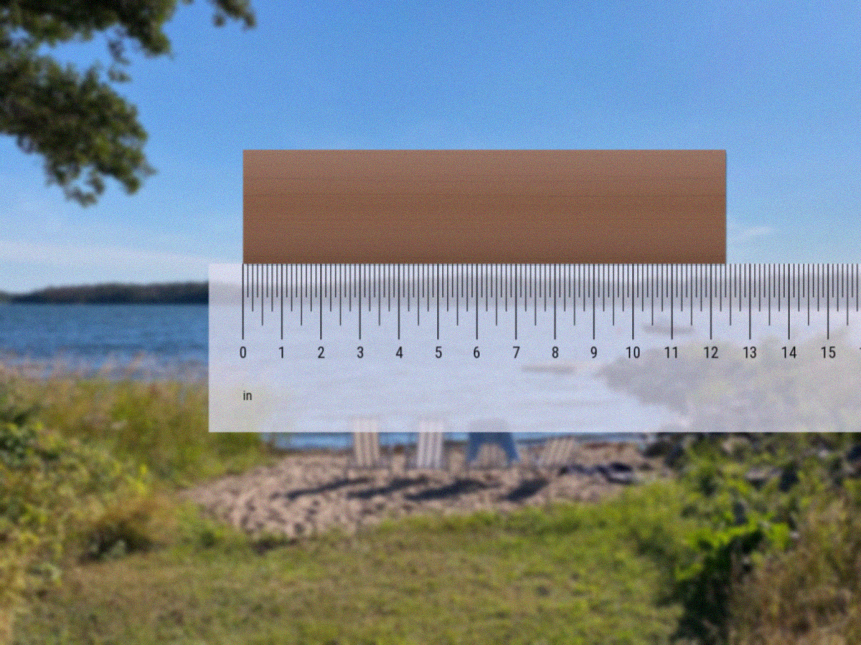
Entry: 12.375 in
